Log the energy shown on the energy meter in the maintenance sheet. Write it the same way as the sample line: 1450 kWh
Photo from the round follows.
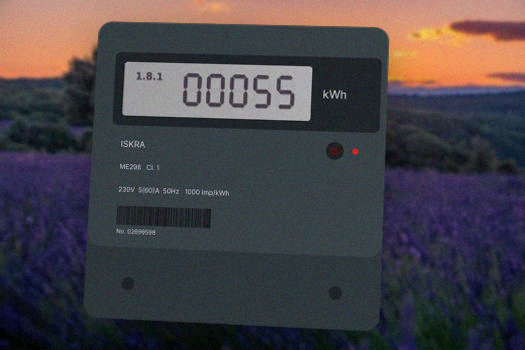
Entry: 55 kWh
